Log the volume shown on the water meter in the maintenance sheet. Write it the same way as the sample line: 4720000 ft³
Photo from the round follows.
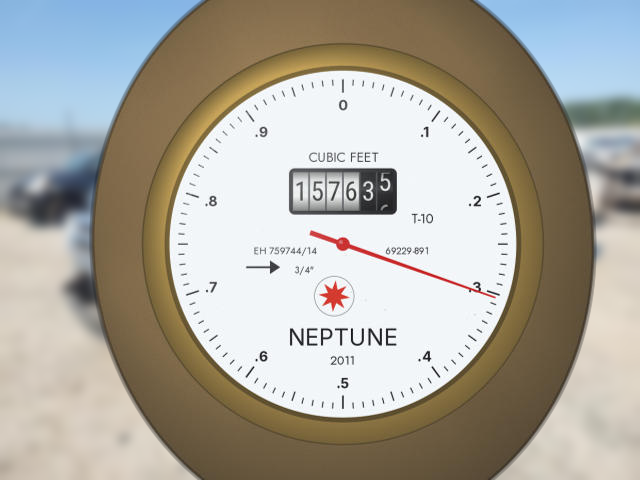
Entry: 157635.30 ft³
